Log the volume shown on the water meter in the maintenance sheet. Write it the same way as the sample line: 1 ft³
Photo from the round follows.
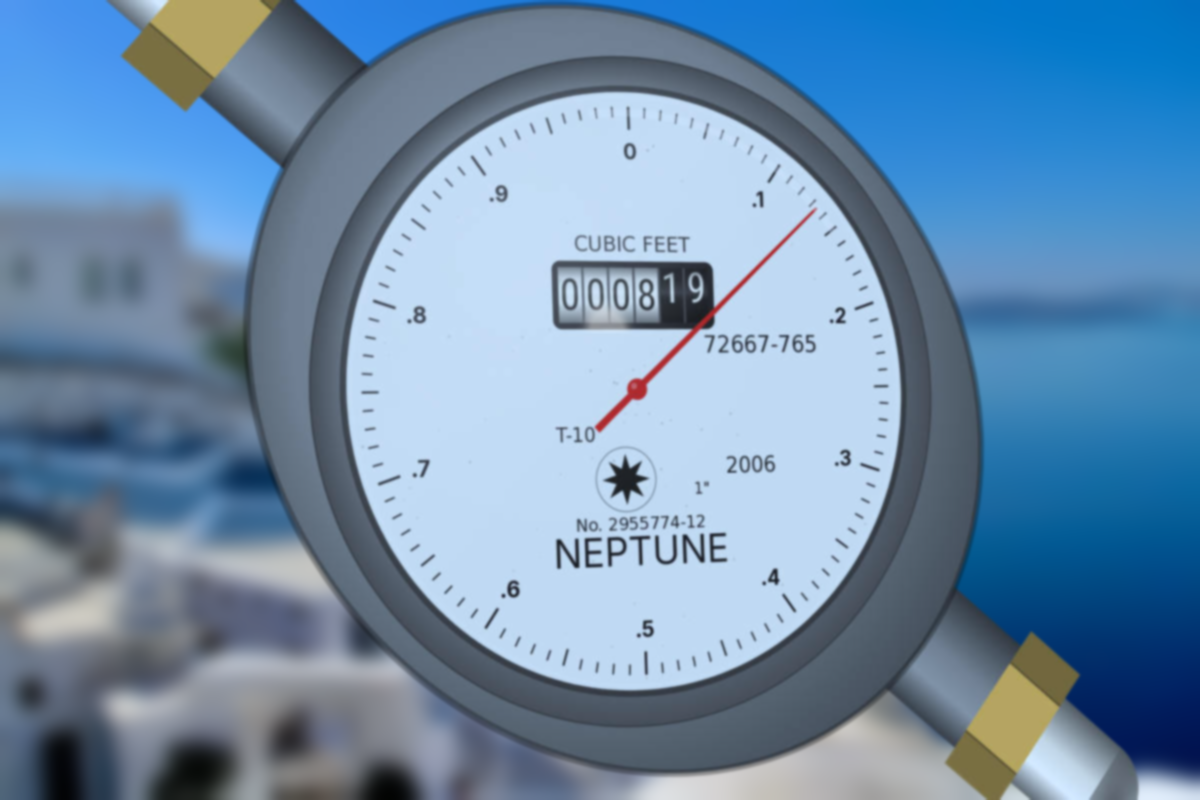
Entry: 819.13 ft³
